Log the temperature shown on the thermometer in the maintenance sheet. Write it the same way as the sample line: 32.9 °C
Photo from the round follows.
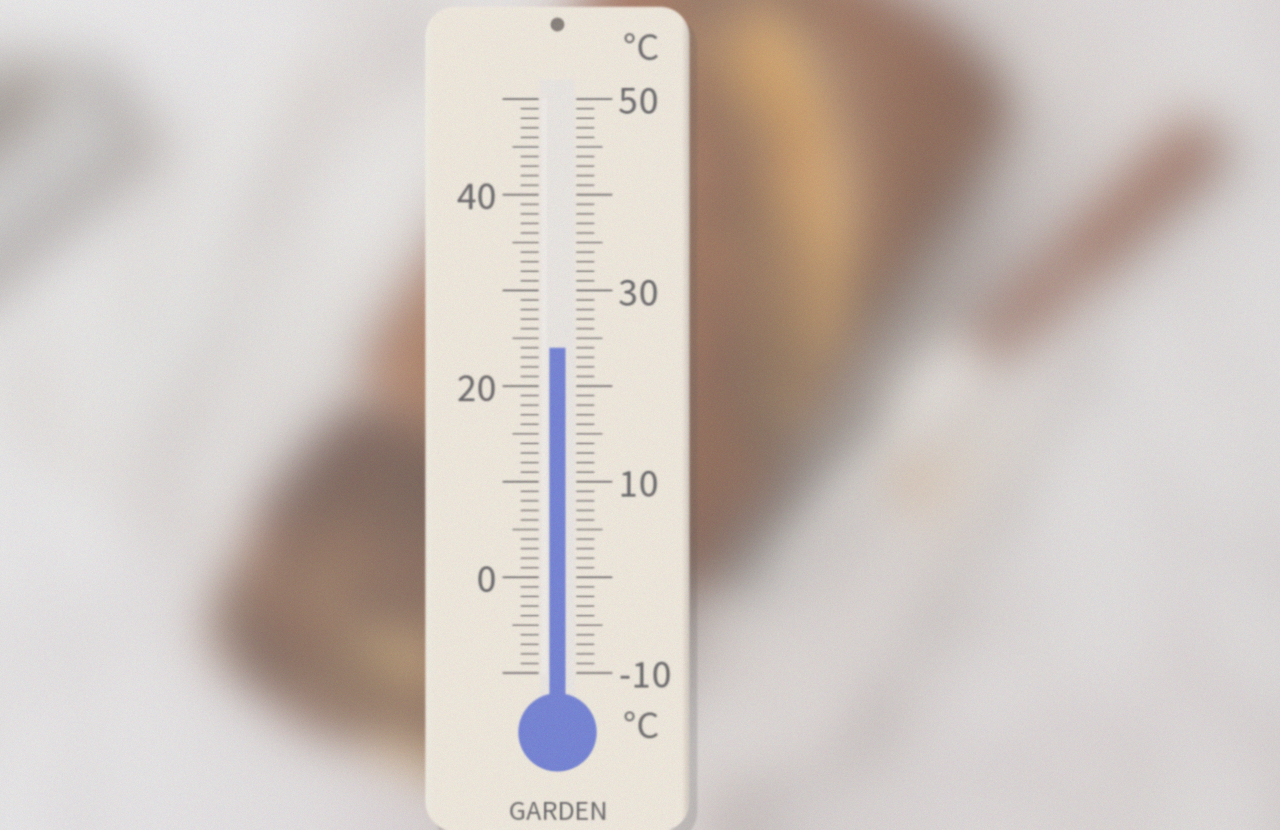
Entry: 24 °C
